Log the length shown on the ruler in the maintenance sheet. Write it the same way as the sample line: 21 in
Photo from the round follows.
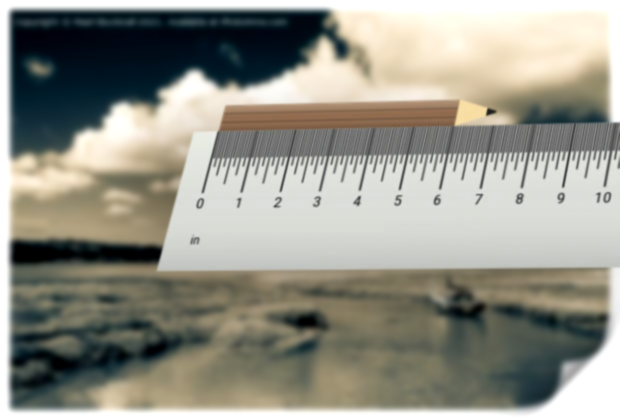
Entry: 7 in
